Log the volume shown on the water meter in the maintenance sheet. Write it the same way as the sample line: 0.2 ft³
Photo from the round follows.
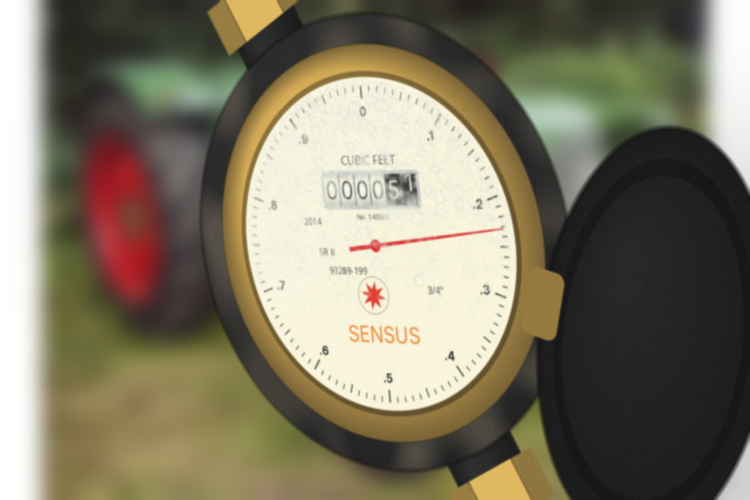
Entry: 51.23 ft³
